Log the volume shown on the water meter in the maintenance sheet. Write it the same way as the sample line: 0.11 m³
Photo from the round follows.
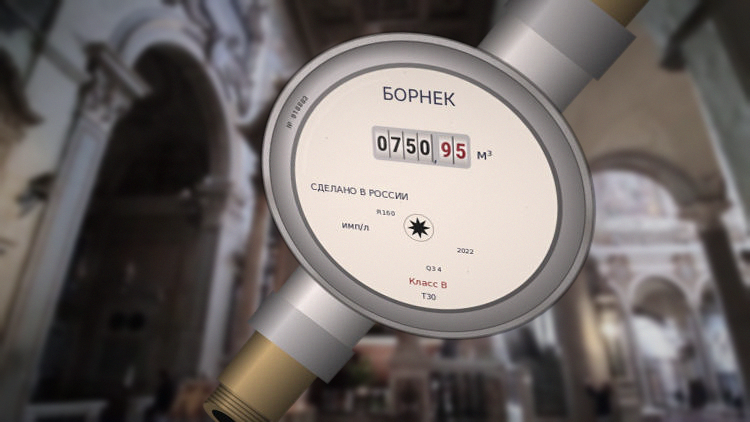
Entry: 750.95 m³
